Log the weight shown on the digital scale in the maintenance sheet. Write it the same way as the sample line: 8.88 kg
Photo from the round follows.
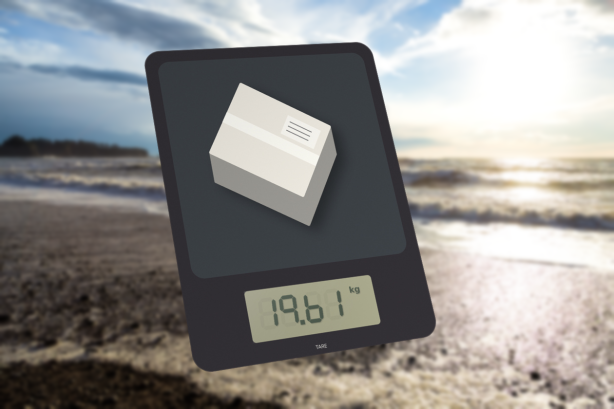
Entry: 19.61 kg
